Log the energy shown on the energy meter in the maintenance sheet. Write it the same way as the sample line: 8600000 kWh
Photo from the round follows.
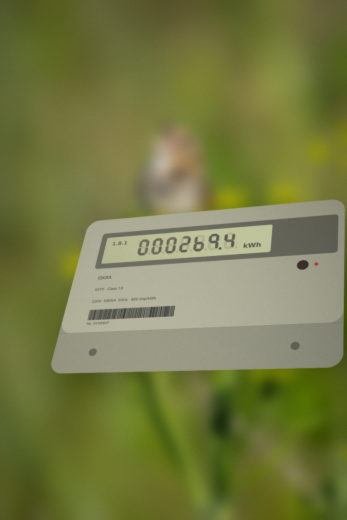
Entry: 269.4 kWh
